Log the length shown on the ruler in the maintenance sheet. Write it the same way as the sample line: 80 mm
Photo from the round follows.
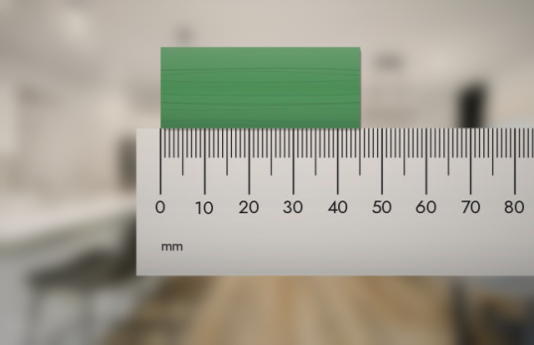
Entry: 45 mm
